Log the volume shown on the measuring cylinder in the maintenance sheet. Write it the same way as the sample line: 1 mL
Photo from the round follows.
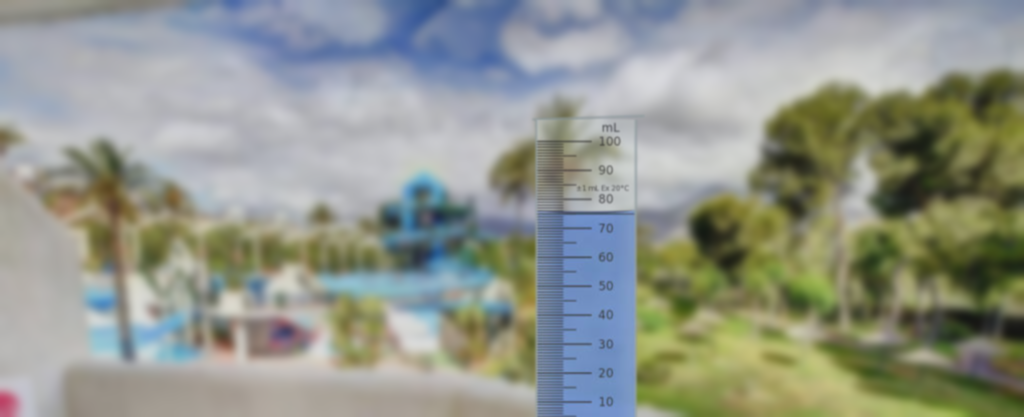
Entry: 75 mL
